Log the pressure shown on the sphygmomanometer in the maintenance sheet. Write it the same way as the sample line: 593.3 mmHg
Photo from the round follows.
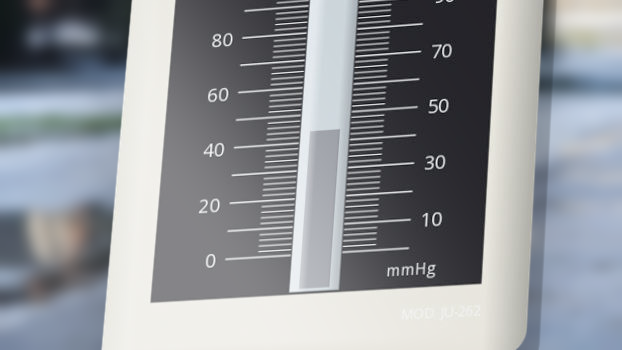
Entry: 44 mmHg
